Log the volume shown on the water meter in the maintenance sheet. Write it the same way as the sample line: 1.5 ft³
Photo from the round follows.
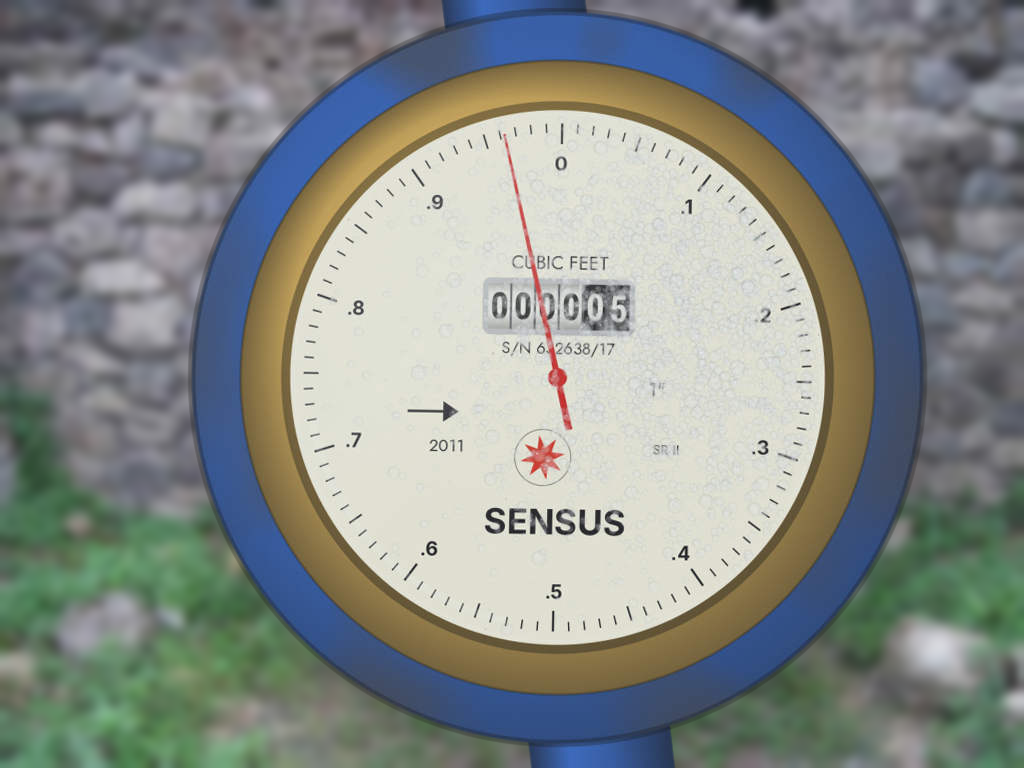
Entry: 4.96 ft³
